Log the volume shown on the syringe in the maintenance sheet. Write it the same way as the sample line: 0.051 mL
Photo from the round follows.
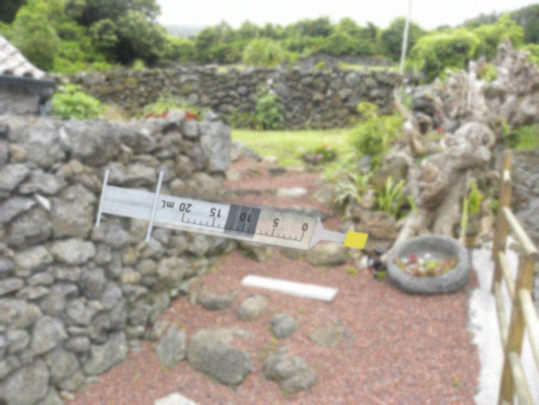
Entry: 8 mL
